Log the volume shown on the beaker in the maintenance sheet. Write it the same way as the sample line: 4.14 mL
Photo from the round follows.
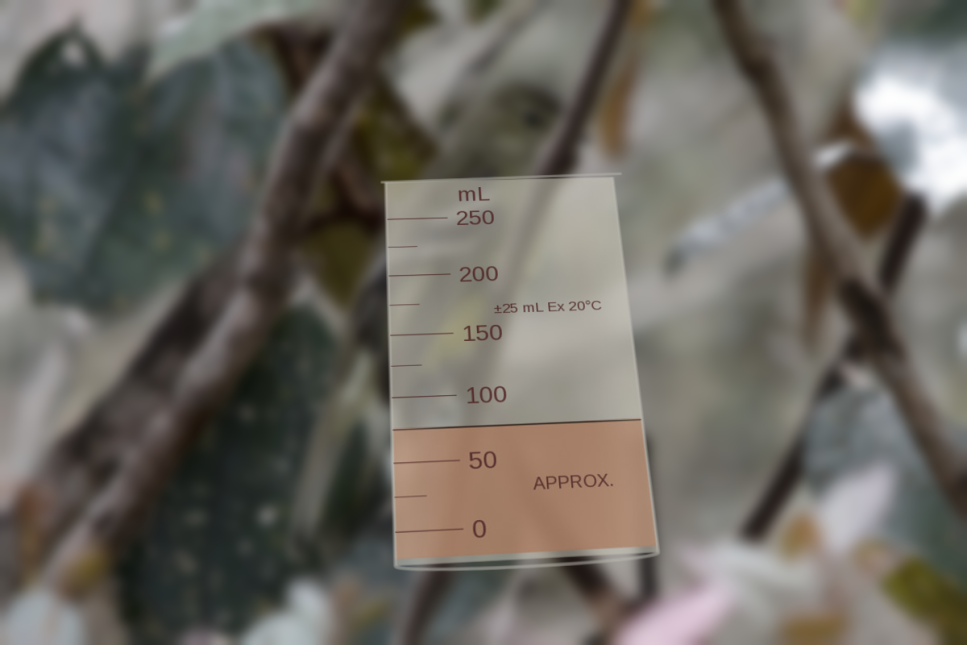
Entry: 75 mL
